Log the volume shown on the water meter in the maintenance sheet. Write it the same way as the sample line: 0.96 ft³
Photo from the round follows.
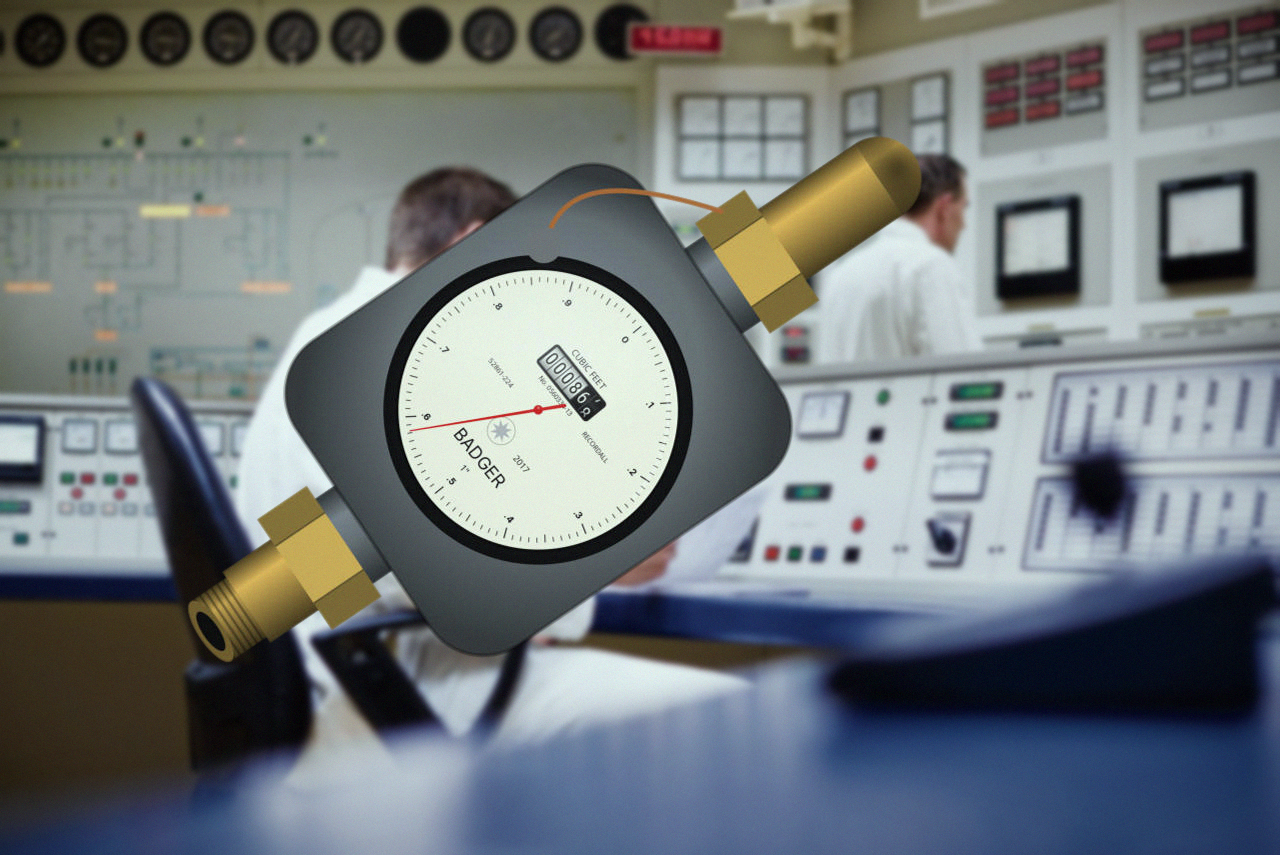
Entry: 867.58 ft³
